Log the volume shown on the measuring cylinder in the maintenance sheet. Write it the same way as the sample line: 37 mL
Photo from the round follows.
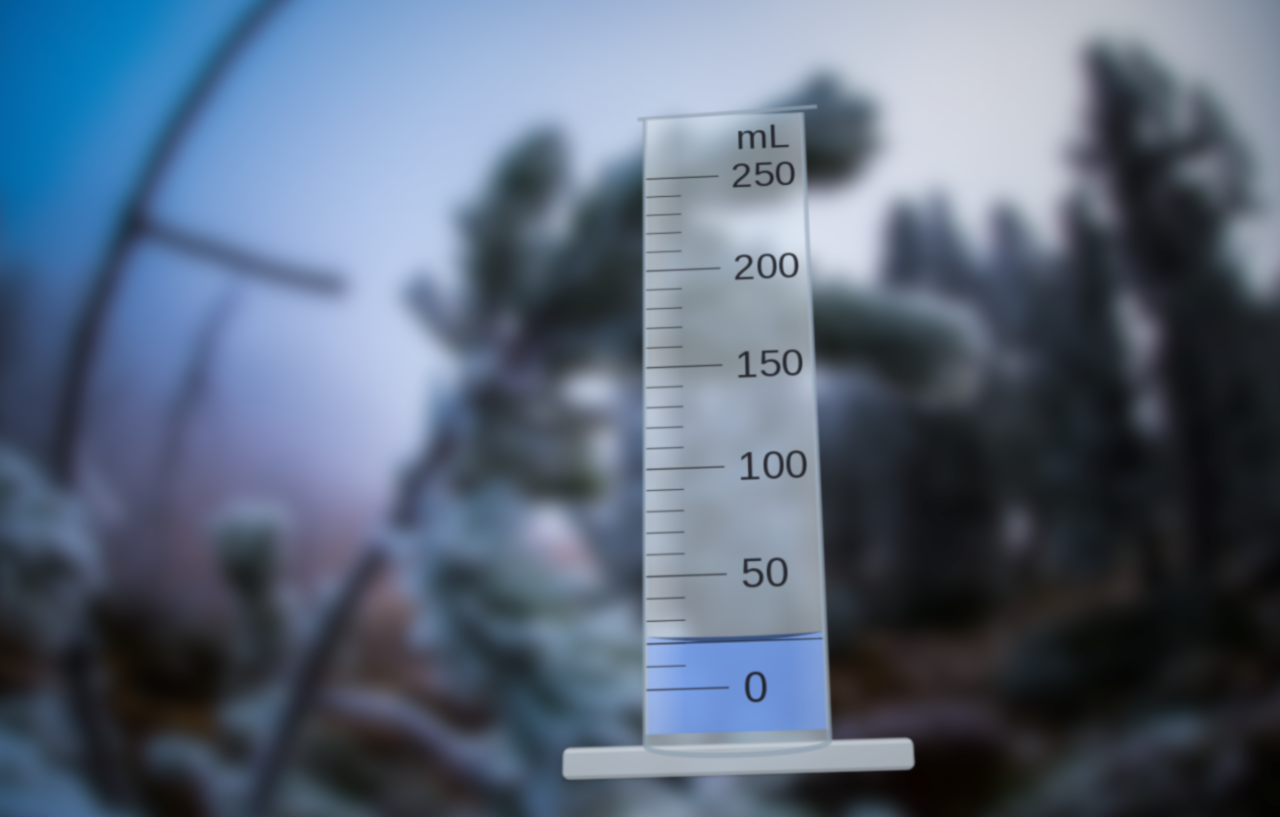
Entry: 20 mL
